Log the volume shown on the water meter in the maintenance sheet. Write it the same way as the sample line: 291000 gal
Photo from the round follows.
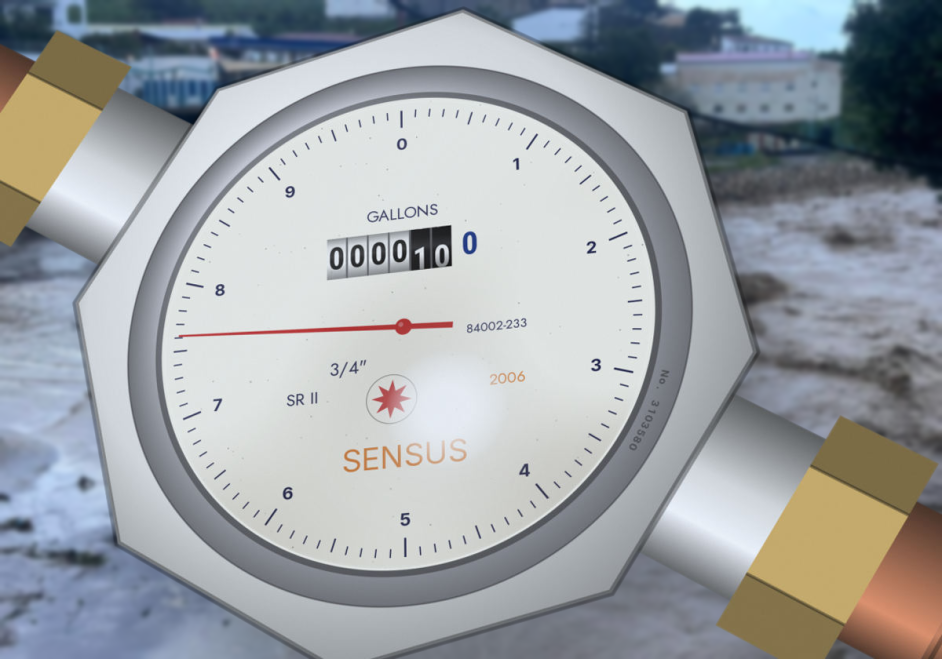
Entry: 97.6 gal
